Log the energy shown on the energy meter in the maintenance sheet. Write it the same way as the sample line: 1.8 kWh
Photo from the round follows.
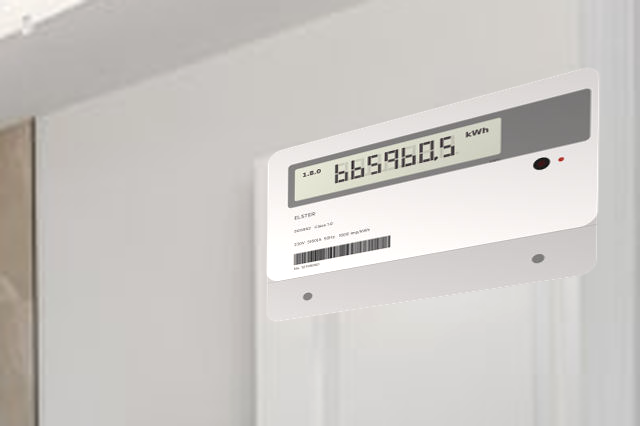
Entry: 665960.5 kWh
